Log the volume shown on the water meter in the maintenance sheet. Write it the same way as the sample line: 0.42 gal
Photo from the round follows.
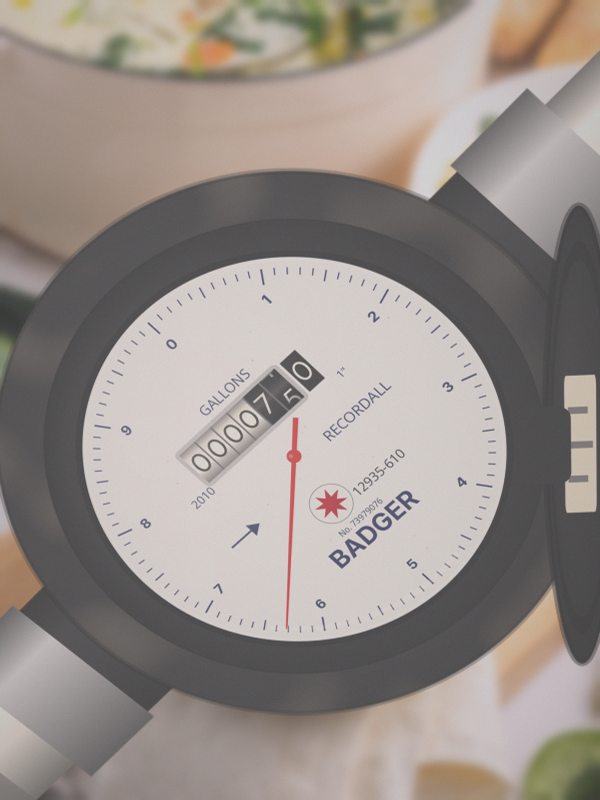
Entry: 746.3 gal
